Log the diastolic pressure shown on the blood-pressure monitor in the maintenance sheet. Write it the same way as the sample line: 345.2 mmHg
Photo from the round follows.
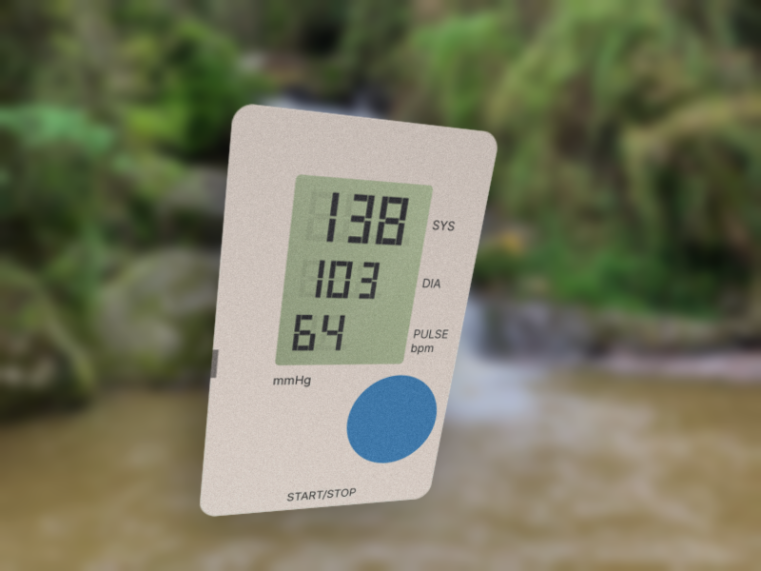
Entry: 103 mmHg
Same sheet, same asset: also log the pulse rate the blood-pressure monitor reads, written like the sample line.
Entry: 64 bpm
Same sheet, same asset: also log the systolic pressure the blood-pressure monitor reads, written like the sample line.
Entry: 138 mmHg
